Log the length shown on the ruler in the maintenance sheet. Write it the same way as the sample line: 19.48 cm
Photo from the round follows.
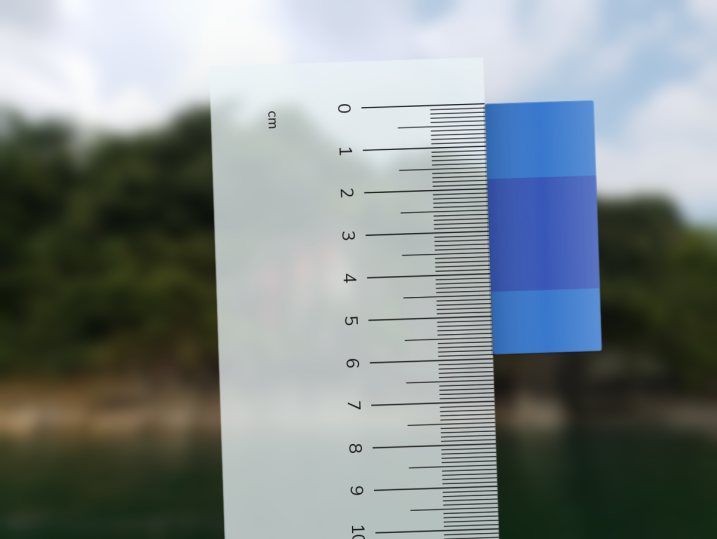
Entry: 5.9 cm
